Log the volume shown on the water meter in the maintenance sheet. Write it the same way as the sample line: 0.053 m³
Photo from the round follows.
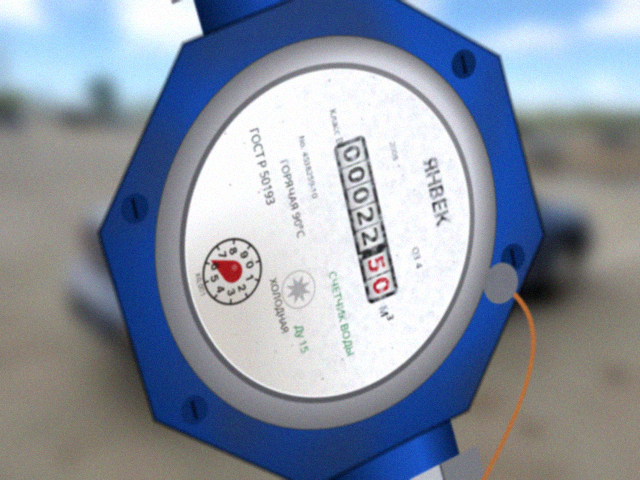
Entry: 22.506 m³
